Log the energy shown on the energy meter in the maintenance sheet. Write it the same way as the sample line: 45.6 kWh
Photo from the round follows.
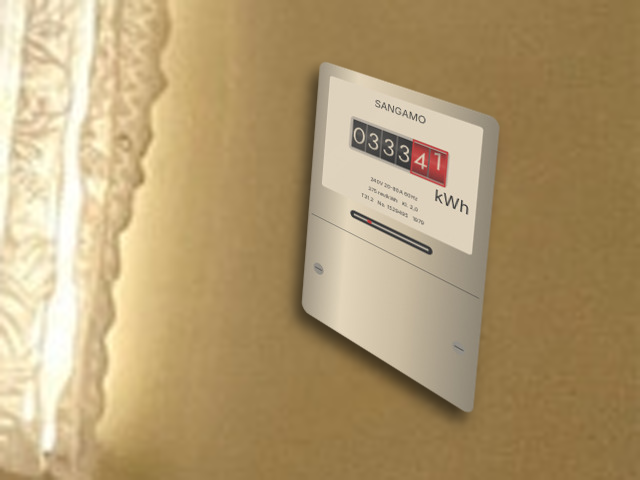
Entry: 333.41 kWh
